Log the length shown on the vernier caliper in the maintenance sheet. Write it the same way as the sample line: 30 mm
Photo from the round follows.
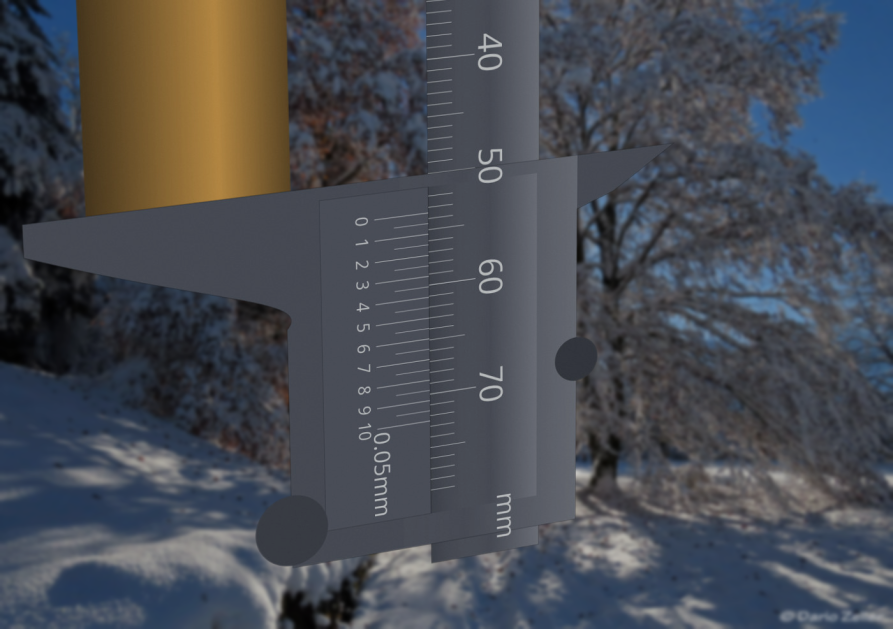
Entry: 53.5 mm
